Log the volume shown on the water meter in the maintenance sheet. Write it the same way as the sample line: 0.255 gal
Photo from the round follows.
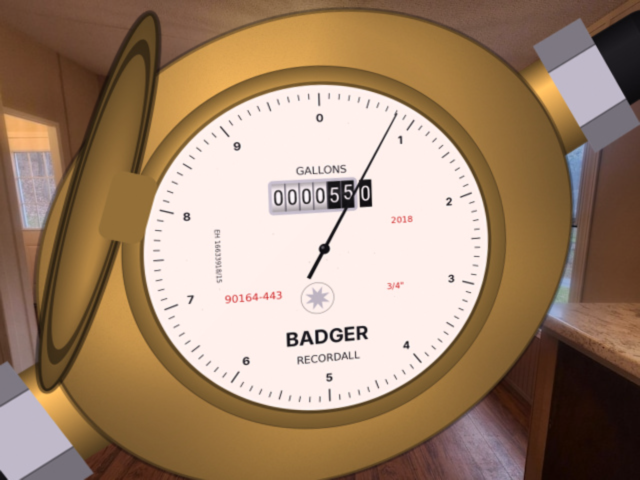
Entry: 550.8 gal
